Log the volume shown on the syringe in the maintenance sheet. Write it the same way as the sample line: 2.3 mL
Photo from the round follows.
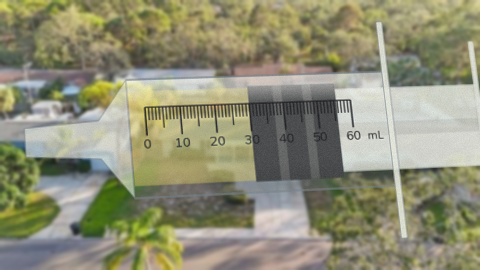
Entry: 30 mL
